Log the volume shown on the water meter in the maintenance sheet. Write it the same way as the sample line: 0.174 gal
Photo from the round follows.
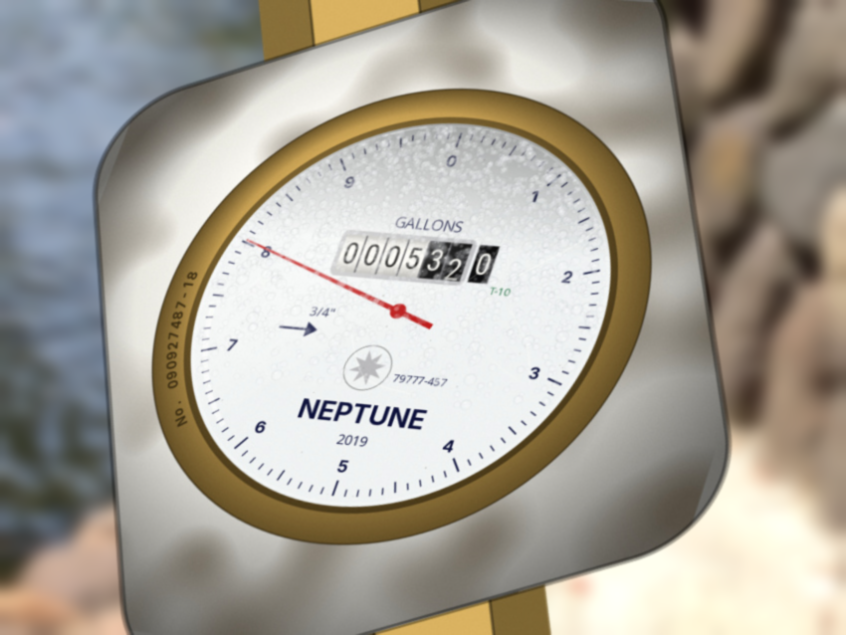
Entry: 5318.0 gal
